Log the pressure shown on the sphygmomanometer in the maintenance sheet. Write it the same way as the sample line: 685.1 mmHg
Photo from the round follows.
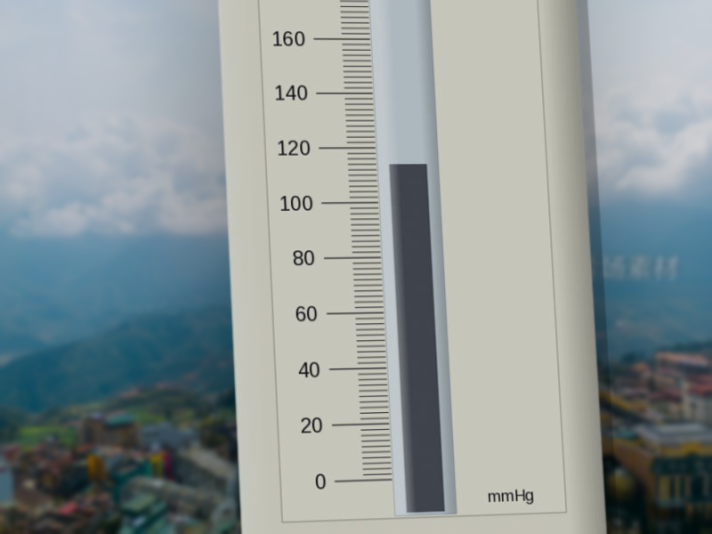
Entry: 114 mmHg
